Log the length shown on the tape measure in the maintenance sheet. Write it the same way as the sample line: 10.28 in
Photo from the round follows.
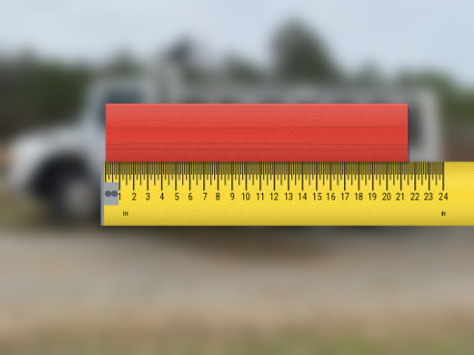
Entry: 21.5 in
